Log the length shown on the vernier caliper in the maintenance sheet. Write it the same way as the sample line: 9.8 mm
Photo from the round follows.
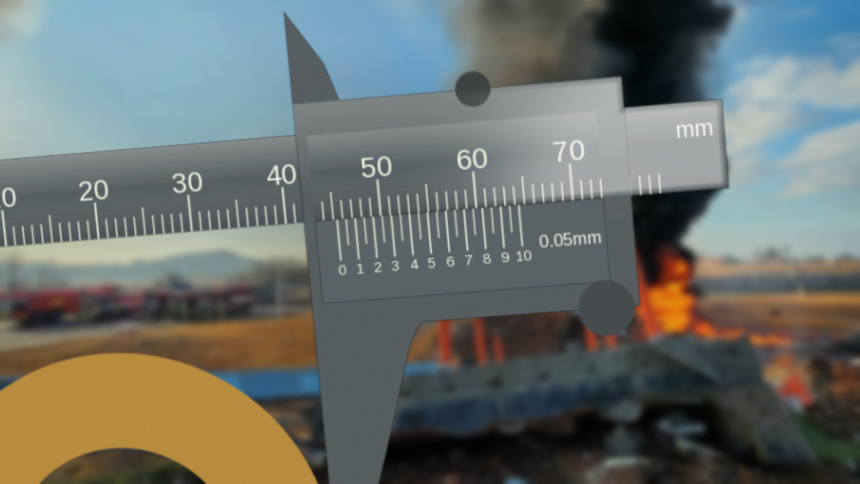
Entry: 45.4 mm
